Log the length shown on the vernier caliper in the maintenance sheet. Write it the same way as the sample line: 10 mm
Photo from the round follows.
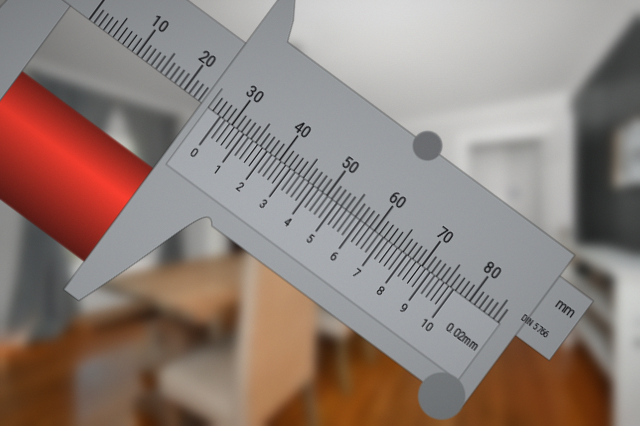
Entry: 27.6 mm
